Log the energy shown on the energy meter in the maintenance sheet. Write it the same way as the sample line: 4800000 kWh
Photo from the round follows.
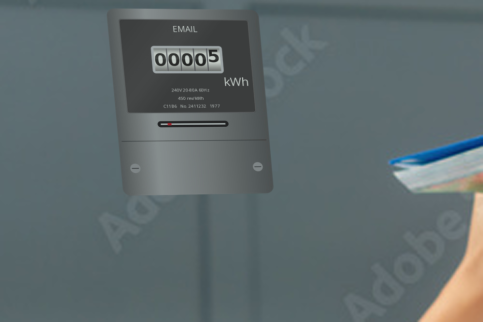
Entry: 5 kWh
